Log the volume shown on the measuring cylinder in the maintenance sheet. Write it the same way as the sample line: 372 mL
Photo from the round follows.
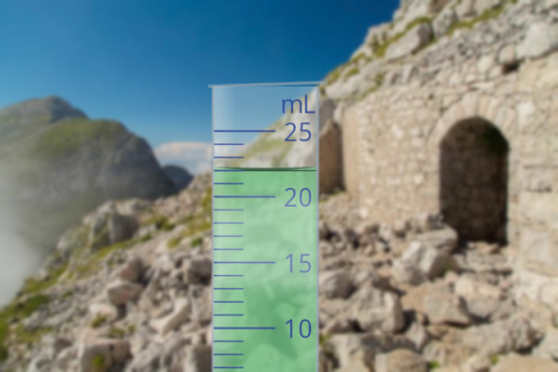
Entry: 22 mL
